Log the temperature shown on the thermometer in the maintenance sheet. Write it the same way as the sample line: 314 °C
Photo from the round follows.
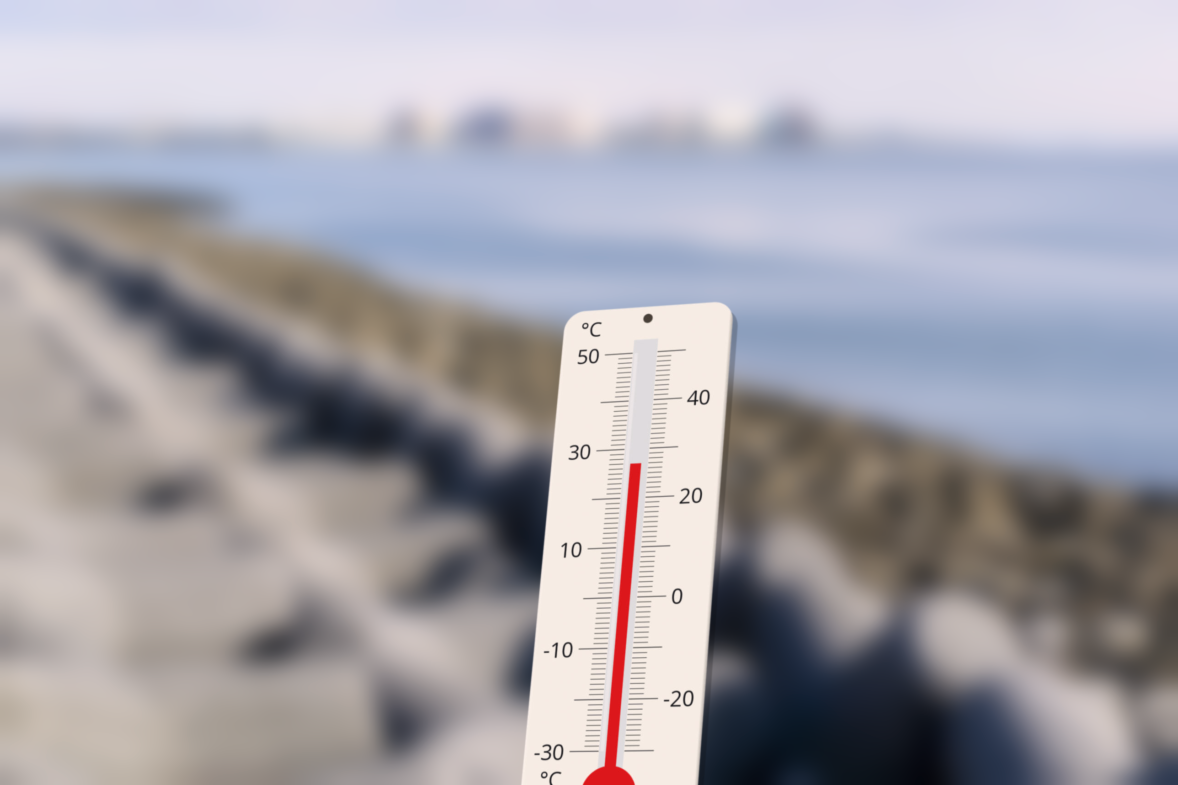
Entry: 27 °C
